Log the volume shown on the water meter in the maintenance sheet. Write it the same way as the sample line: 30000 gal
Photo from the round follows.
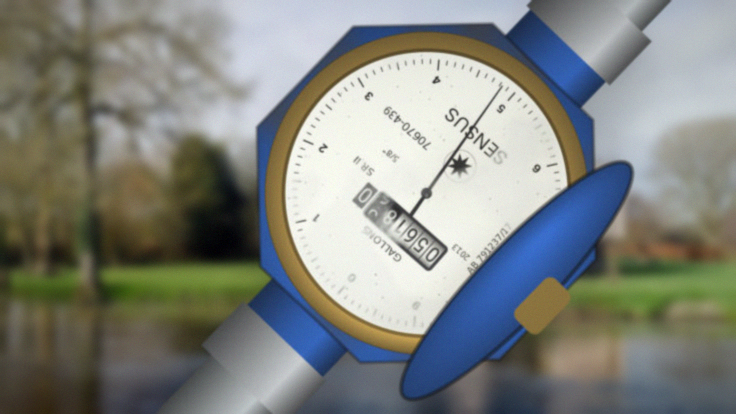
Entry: 561854.8 gal
